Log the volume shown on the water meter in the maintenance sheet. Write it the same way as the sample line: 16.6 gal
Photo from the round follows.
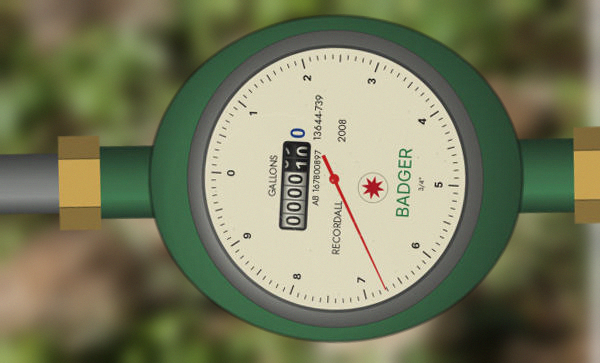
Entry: 96.7 gal
